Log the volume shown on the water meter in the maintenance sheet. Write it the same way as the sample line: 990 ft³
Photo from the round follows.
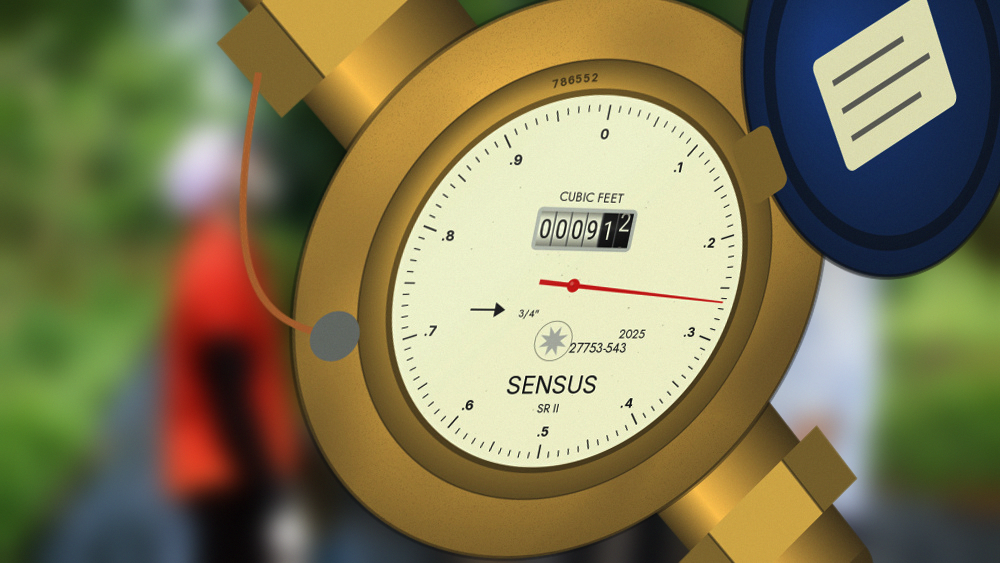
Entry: 912.26 ft³
